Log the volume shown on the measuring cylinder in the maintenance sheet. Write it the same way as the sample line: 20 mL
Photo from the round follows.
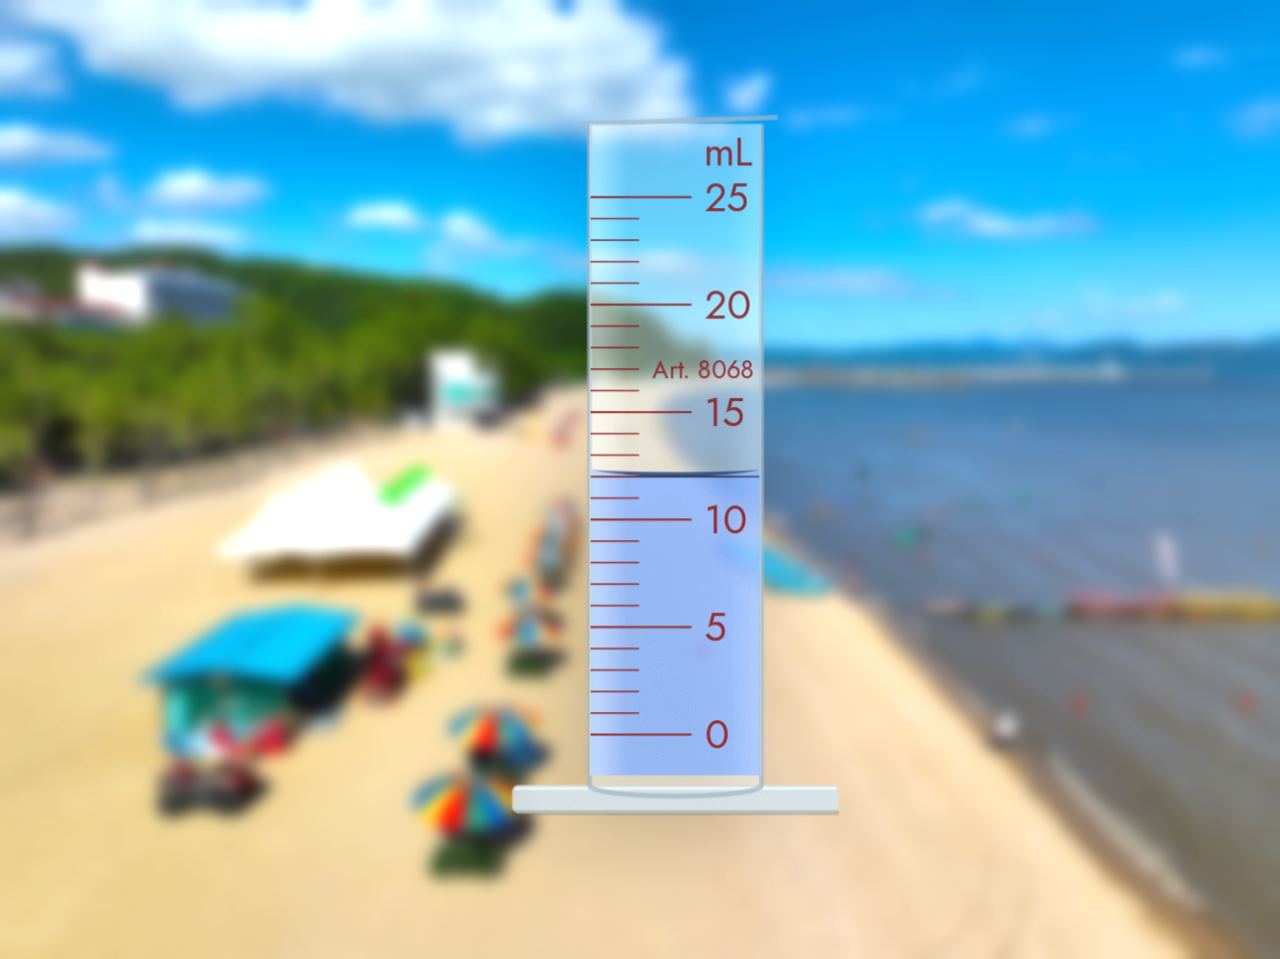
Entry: 12 mL
